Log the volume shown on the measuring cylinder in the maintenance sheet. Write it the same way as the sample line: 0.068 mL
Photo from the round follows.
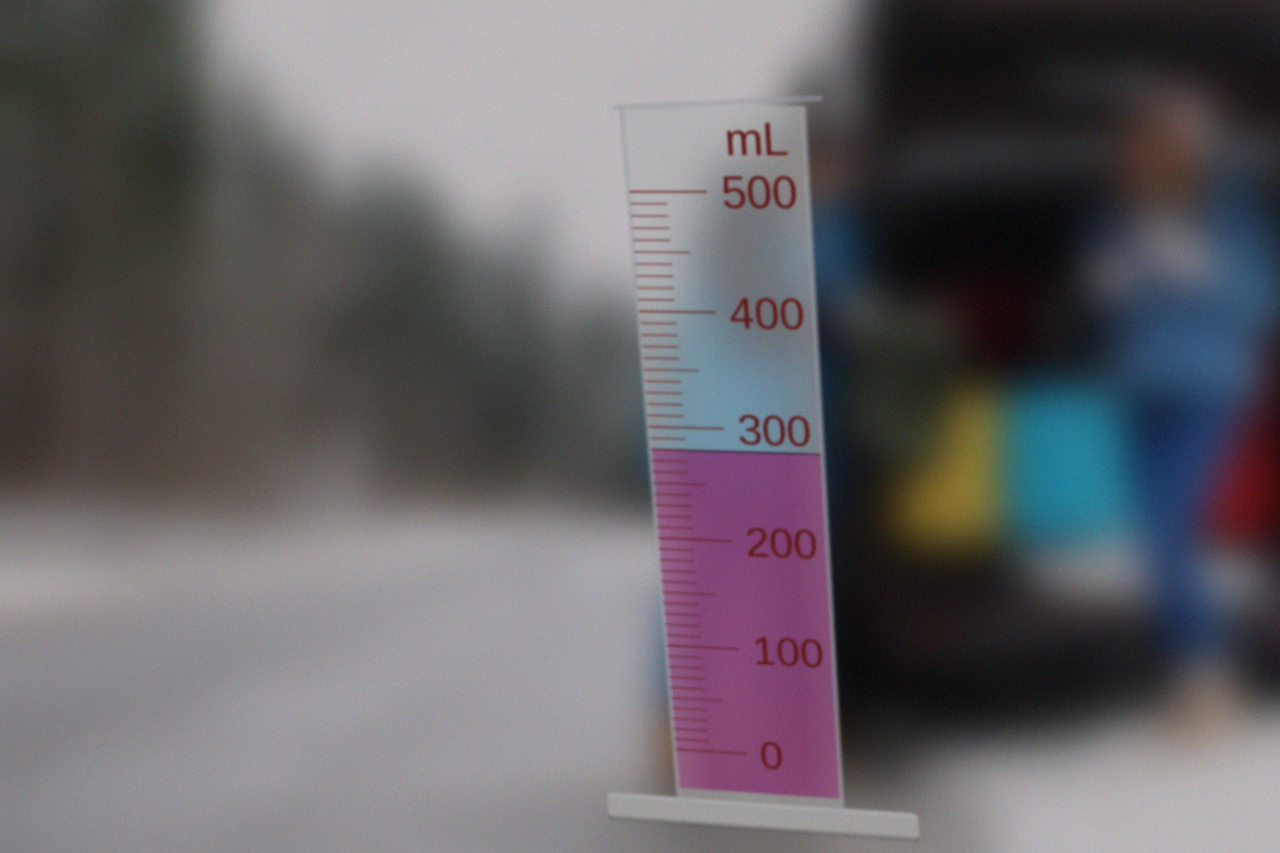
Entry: 280 mL
